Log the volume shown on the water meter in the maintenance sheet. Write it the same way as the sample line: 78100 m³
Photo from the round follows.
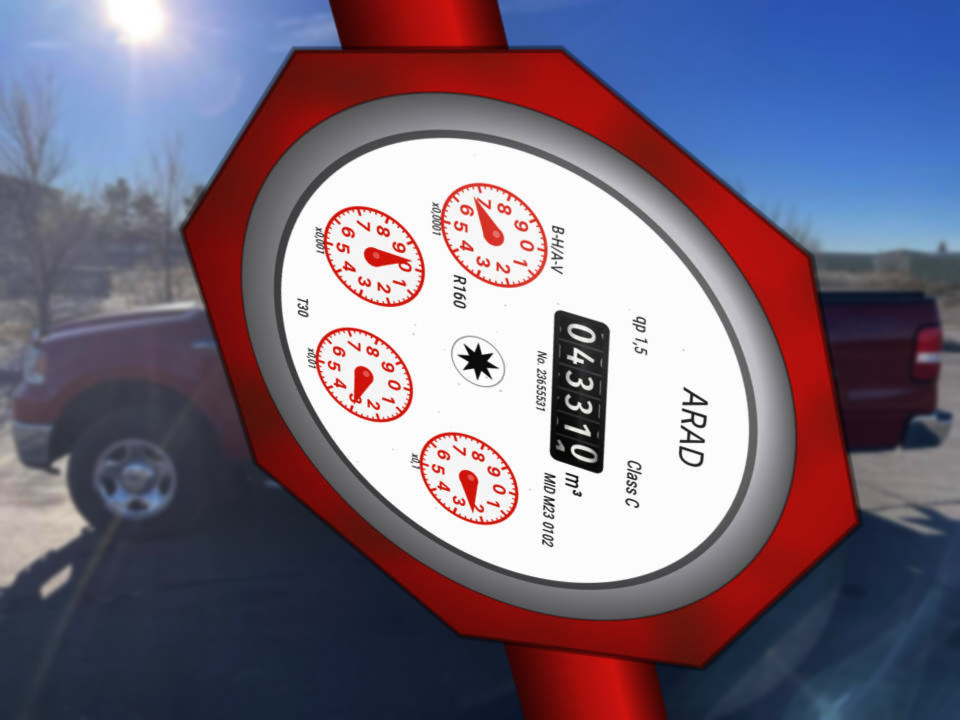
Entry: 43310.2296 m³
